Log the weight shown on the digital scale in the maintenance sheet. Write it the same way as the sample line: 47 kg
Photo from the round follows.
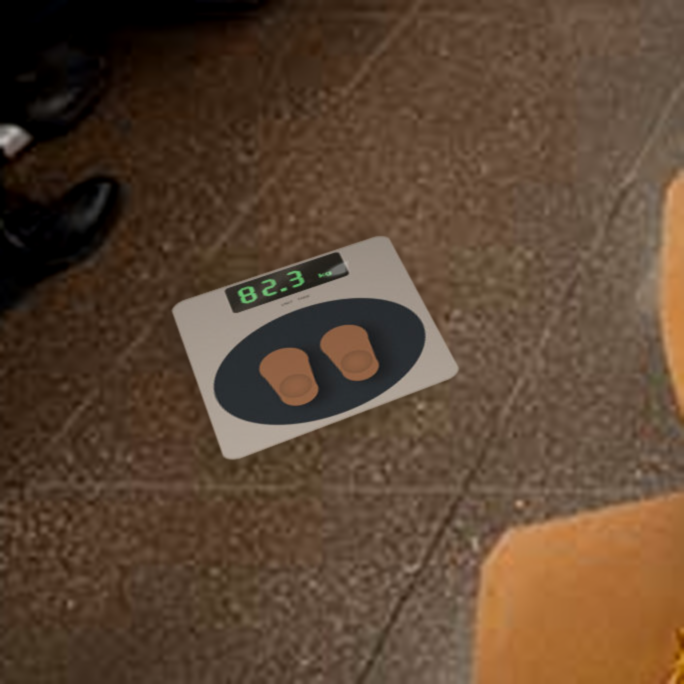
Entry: 82.3 kg
